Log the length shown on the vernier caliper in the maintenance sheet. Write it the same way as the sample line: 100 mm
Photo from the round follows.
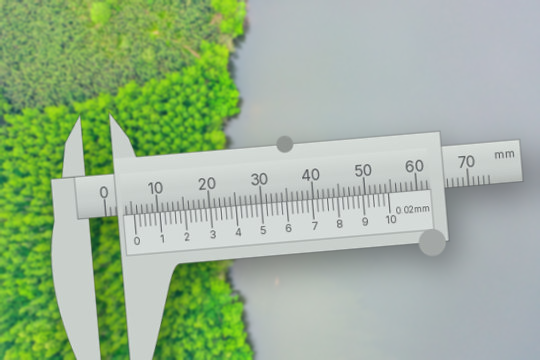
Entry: 5.5 mm
